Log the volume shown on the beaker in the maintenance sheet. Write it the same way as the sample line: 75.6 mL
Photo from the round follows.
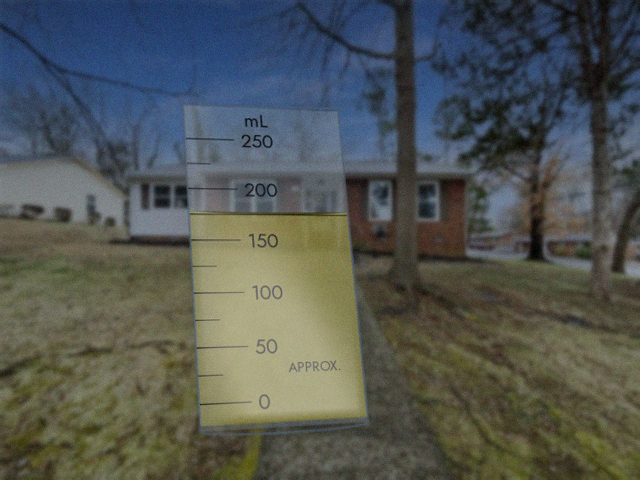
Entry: 175 mL
